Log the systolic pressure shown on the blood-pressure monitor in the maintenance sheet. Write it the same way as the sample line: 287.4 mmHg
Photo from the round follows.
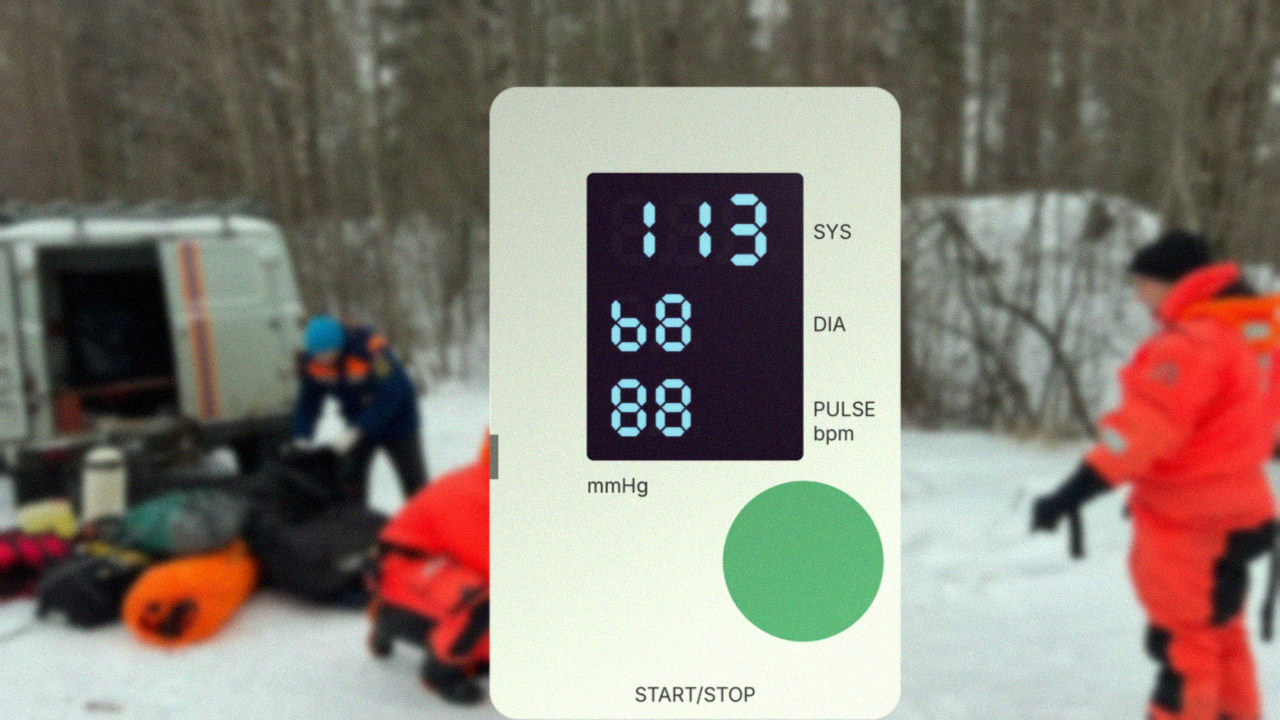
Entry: 113 mmHg
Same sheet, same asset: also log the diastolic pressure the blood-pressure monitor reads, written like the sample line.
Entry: 68 mmHg
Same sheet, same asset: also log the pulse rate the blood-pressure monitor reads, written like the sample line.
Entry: 88 bpm
